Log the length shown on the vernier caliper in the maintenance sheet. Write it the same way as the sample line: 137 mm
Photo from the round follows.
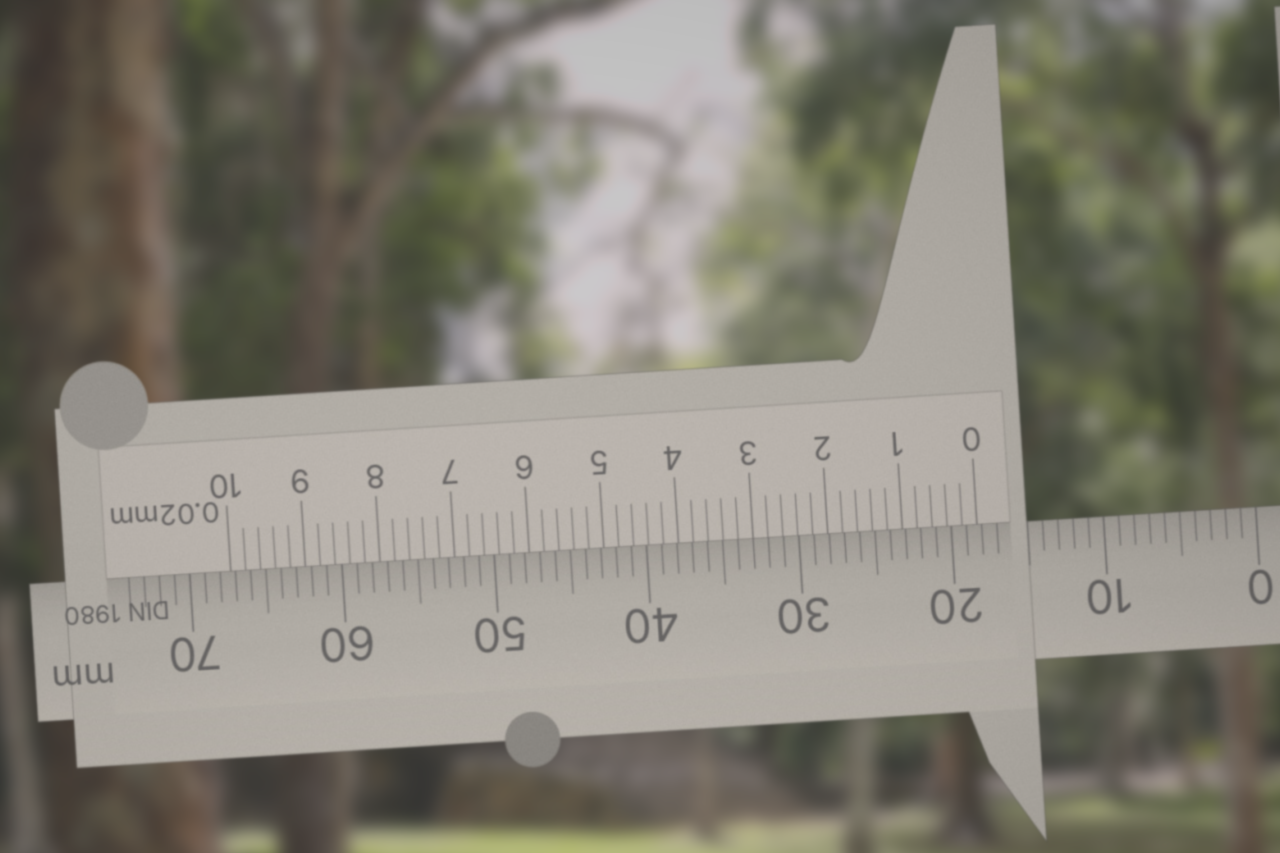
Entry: 18.3 mm
